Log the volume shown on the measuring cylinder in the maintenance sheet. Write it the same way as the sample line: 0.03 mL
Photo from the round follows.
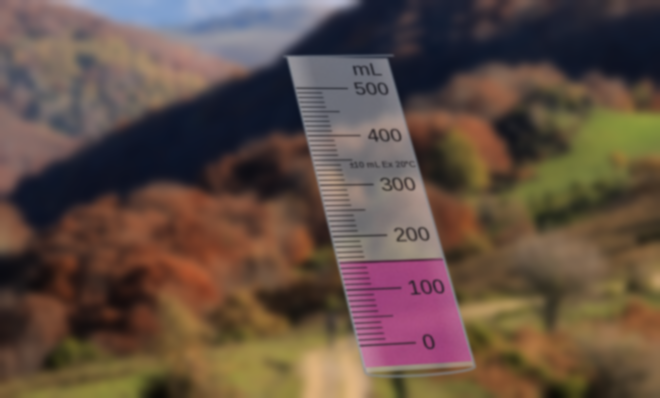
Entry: 150 mL
